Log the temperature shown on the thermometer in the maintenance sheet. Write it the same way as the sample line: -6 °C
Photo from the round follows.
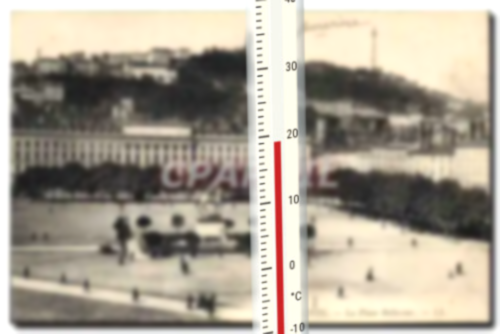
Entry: 19 °C
